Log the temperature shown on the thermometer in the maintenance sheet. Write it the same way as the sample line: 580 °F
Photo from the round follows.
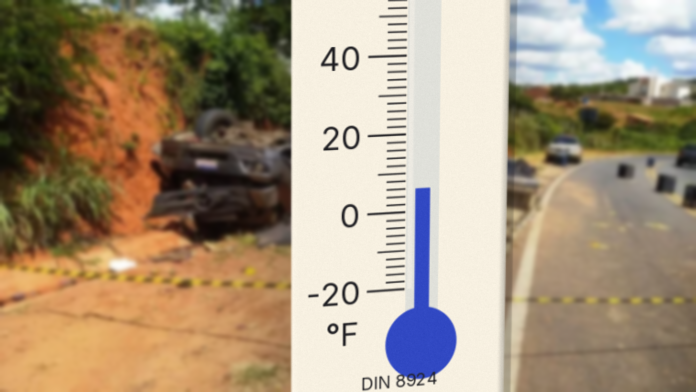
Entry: 6 °F
